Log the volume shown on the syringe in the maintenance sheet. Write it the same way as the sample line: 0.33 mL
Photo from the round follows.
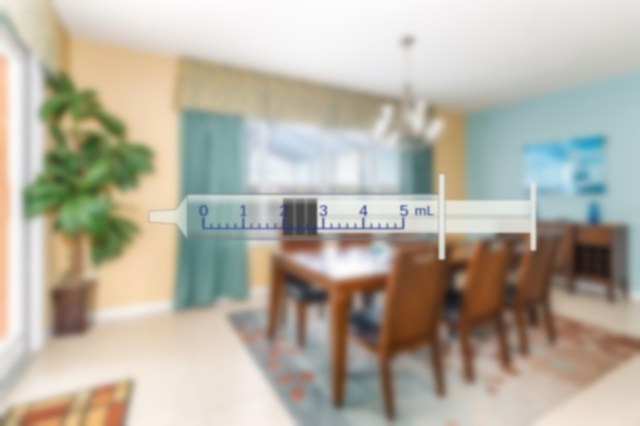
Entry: 2 mL
